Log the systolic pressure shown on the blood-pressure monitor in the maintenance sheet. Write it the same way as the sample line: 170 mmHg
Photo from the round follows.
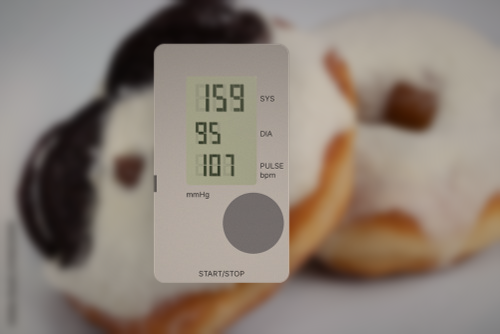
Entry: 159 mmHg
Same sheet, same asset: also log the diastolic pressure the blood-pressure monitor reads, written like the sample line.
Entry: 95 mmHg
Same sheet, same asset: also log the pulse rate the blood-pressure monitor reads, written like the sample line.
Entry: 107 bpm
